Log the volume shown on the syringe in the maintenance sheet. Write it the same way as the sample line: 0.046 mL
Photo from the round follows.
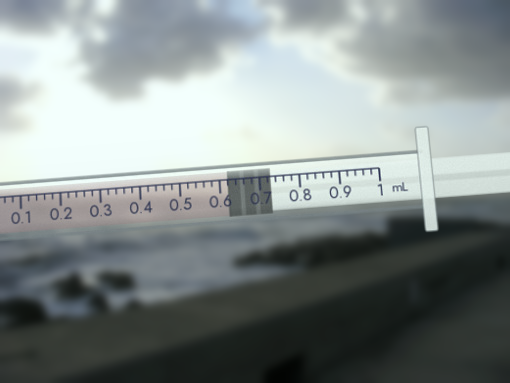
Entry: 0.62 mL
